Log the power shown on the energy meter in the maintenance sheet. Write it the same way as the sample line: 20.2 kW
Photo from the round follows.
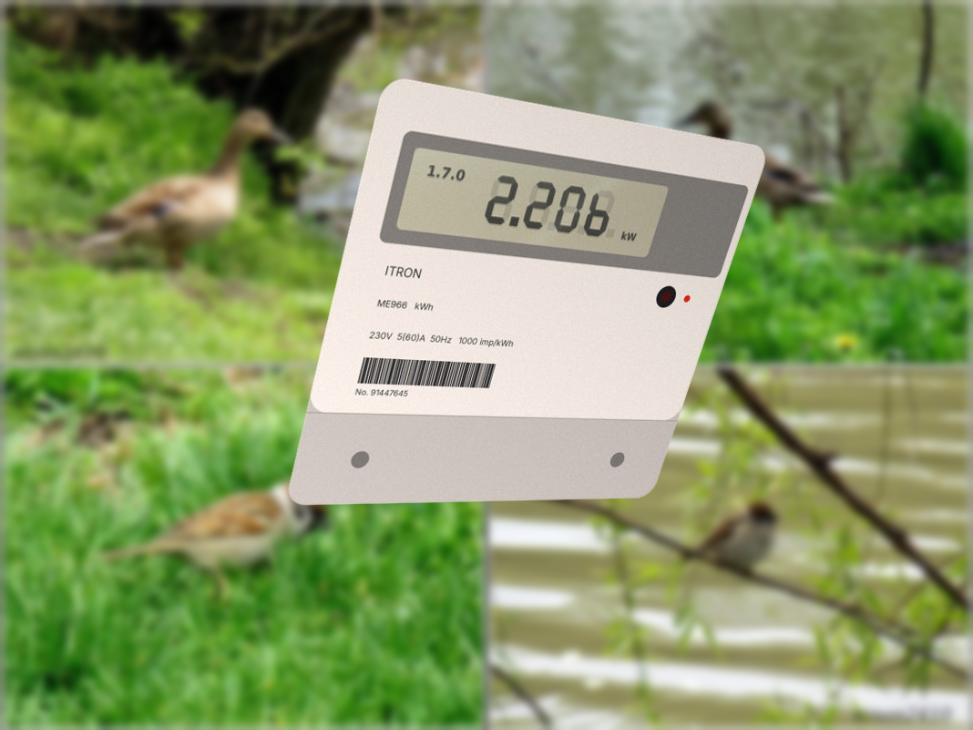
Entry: 2.206 kW
